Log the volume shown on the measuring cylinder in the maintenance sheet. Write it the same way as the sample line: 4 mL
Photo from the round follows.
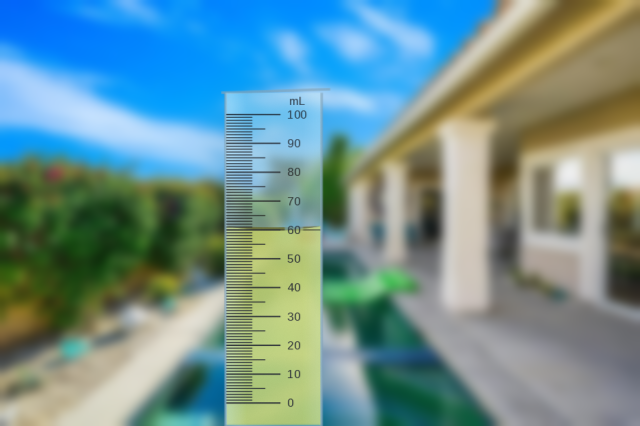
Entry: 60 mL
